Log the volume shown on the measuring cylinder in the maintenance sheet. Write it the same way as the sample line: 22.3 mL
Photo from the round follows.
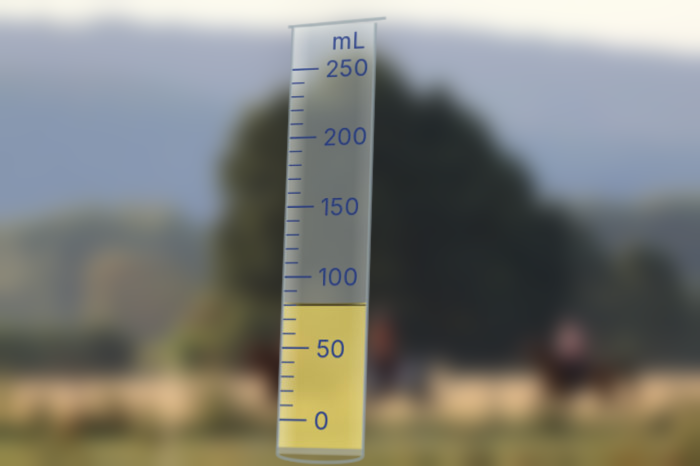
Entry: 80 mL
